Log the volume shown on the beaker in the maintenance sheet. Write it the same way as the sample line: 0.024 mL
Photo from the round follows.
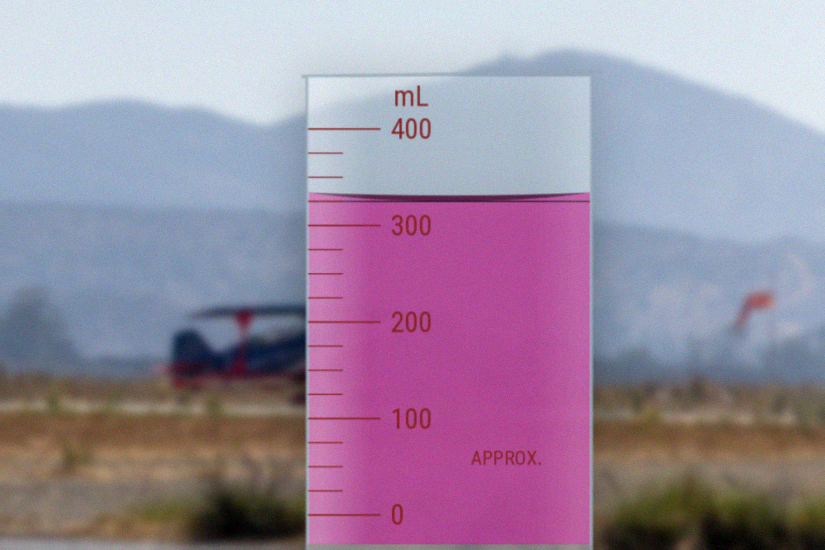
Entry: 325 mL
